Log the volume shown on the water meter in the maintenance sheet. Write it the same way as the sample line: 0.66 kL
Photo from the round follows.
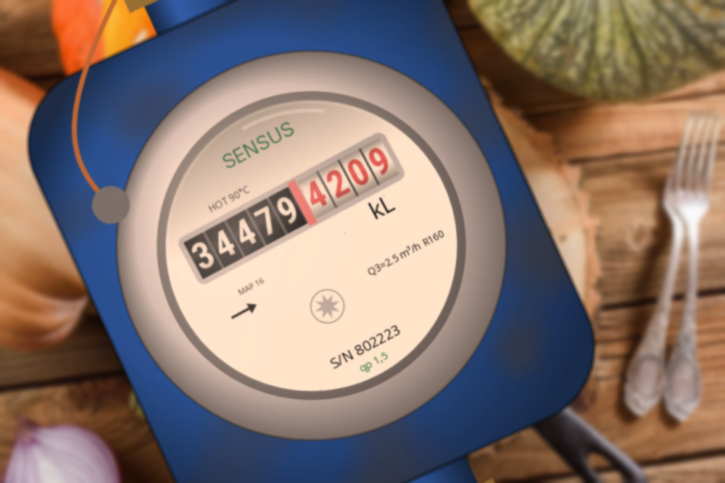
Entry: 34479.4209 kL
